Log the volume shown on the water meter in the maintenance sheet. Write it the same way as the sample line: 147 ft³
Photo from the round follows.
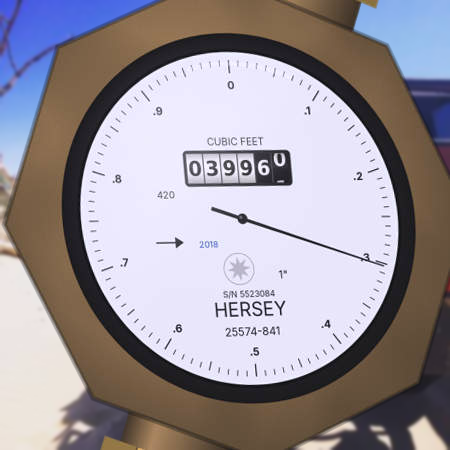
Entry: 39960.30 ft³
